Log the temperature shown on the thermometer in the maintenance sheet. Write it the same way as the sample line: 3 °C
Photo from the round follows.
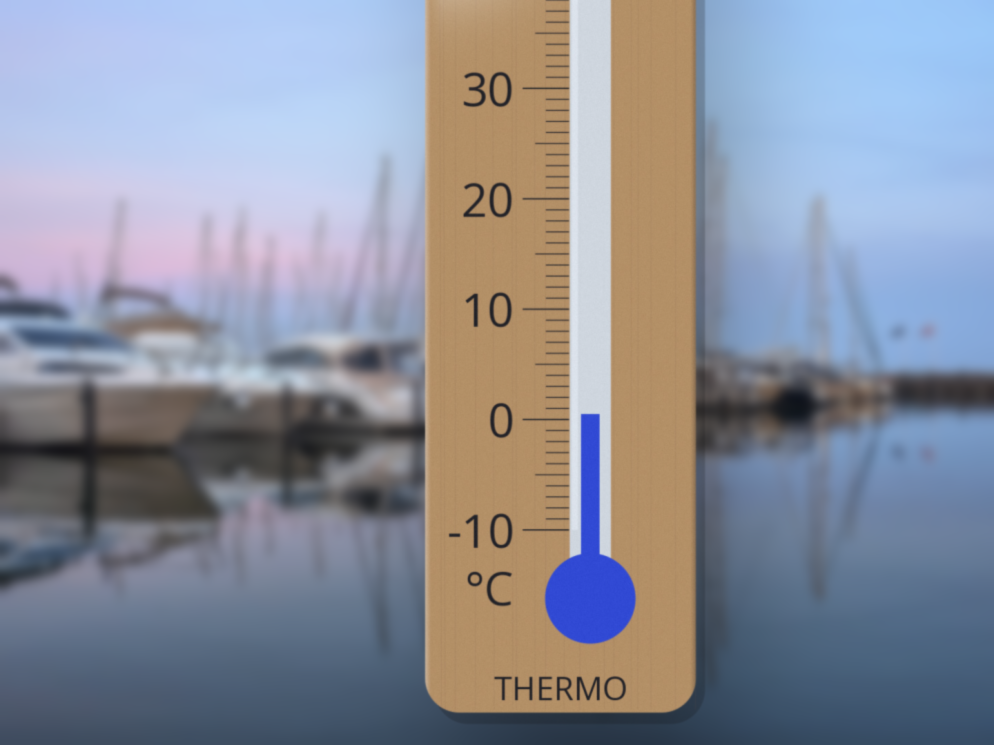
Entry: 0.5 °C
